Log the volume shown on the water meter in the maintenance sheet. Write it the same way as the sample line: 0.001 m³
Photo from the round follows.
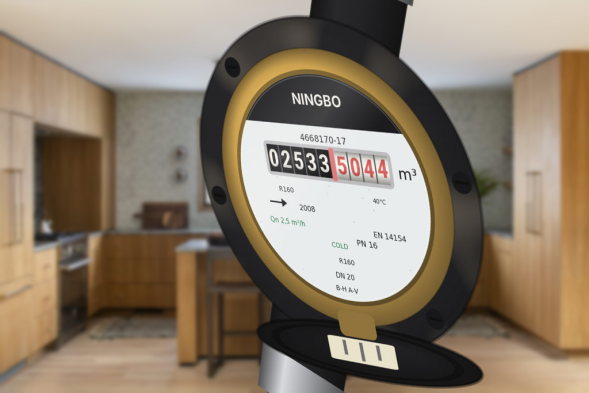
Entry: 2533.5044 m³
